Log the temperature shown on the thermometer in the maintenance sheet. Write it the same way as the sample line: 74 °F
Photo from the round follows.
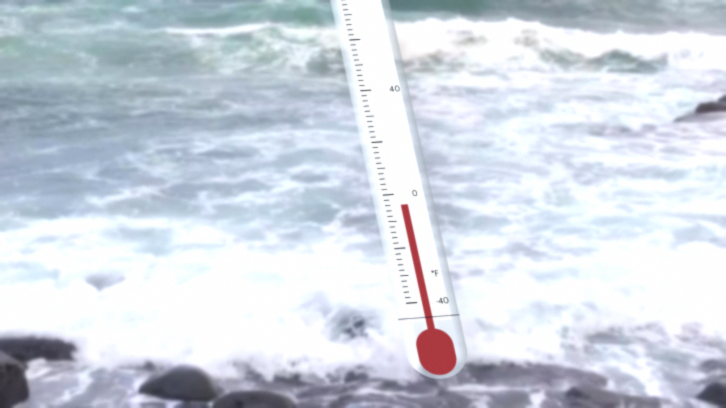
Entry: -4 °F
